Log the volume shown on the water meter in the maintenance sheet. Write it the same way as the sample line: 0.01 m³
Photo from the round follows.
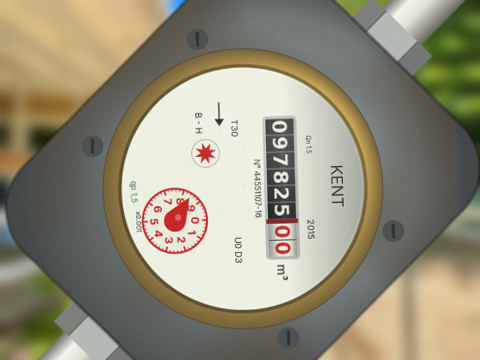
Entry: 97825.008 m³
